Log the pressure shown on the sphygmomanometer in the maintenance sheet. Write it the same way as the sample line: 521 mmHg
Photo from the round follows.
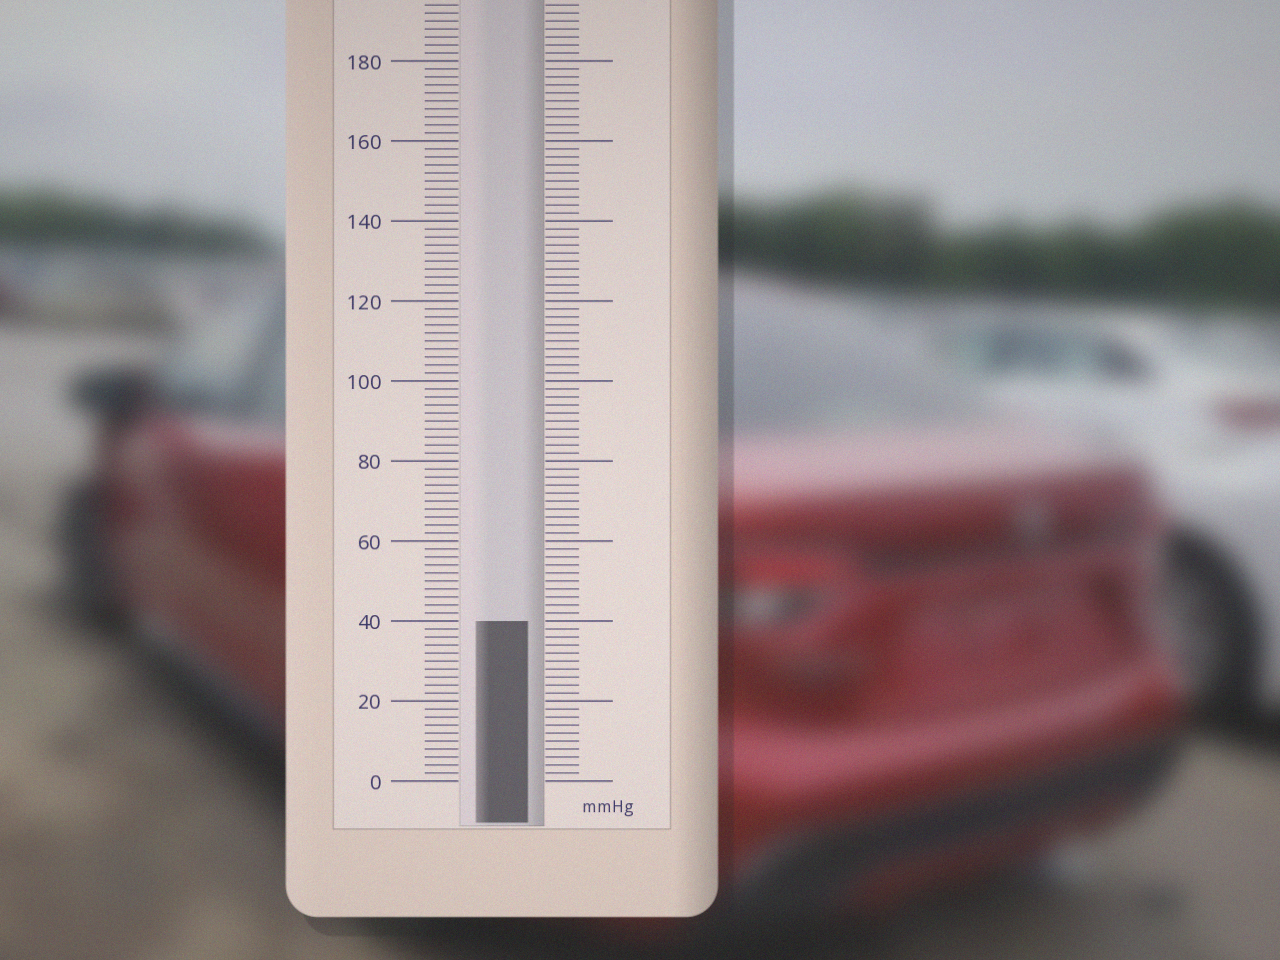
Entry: 40 mmHg
